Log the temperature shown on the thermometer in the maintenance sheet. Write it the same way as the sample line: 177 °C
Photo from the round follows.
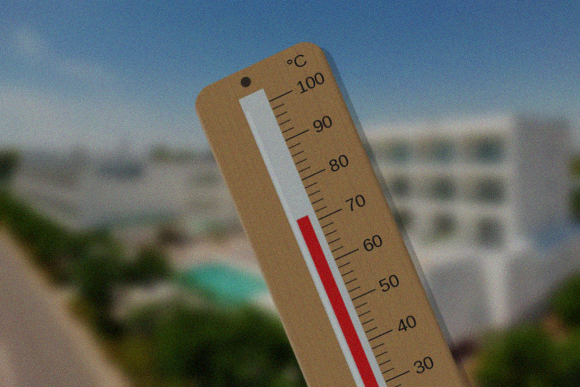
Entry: 72 °C
